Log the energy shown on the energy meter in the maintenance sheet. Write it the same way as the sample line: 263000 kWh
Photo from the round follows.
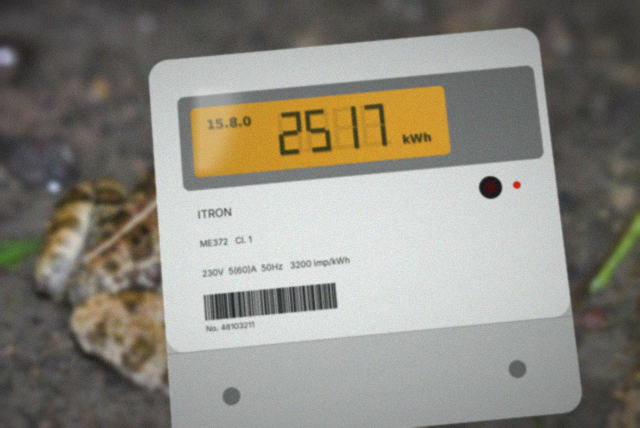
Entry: 2517 kWh
